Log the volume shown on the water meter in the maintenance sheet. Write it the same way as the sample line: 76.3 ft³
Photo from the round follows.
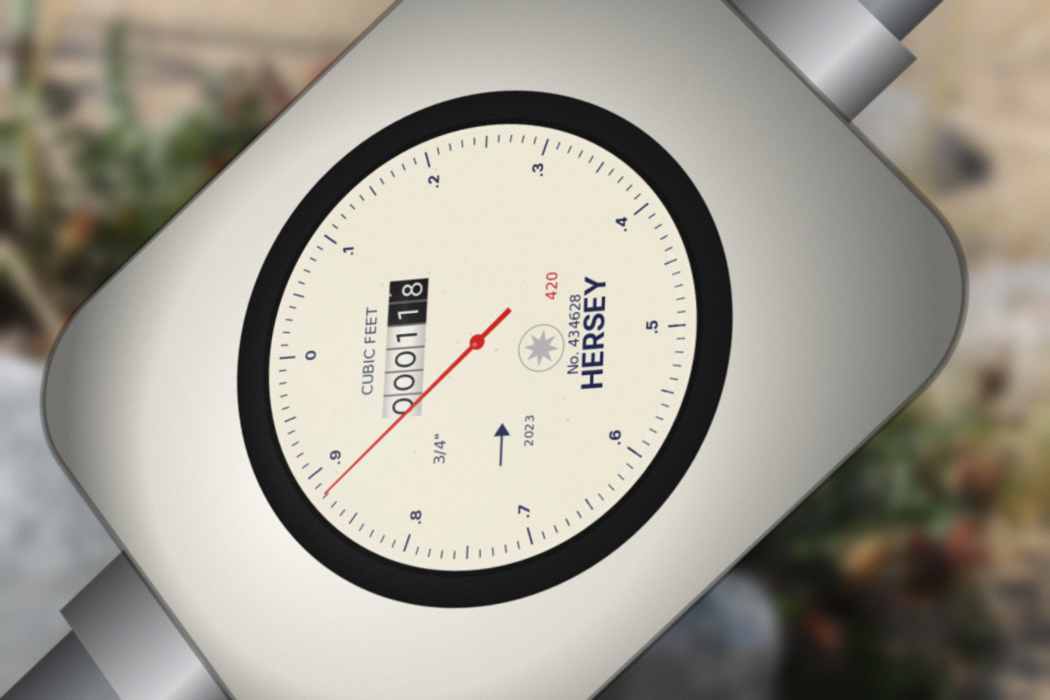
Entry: 117.88 ft³
